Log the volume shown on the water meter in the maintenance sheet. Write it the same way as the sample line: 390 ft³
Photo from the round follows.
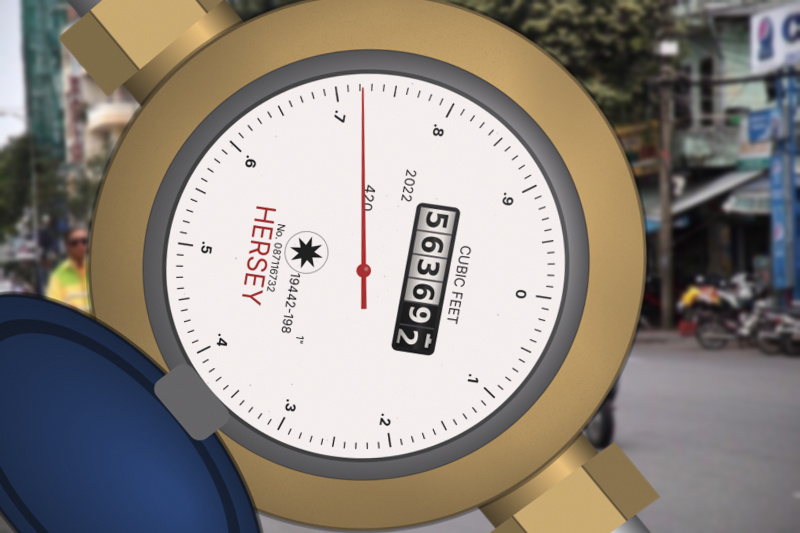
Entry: 563691.72 ft³
